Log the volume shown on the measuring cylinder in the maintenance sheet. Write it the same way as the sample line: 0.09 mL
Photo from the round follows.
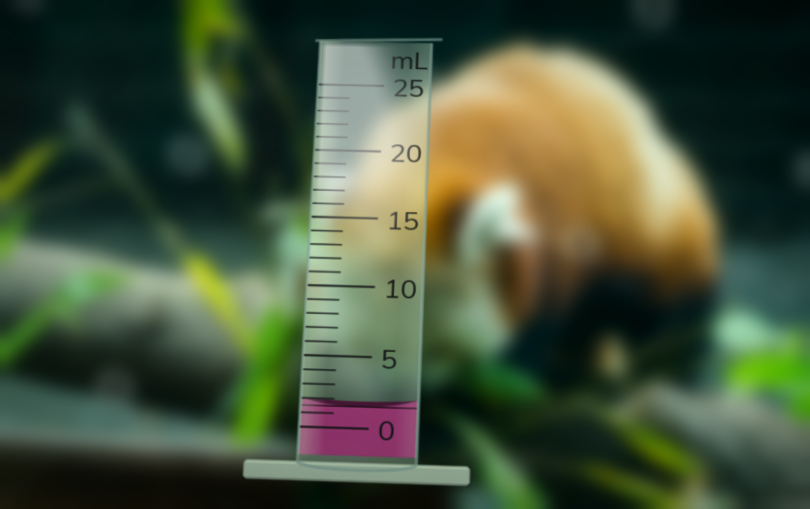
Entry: 1.5 mL
